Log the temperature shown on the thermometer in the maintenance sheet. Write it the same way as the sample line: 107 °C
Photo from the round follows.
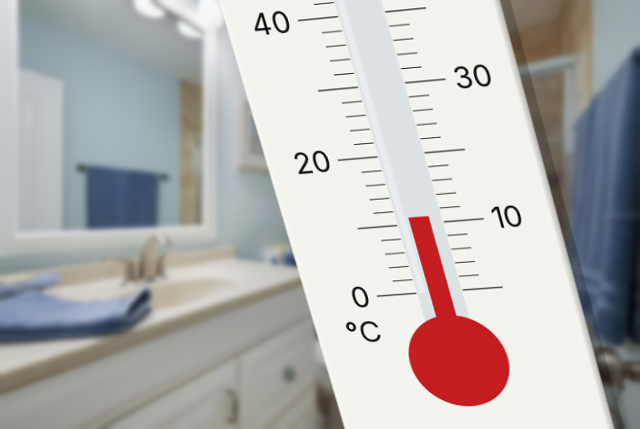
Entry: 11 °C
